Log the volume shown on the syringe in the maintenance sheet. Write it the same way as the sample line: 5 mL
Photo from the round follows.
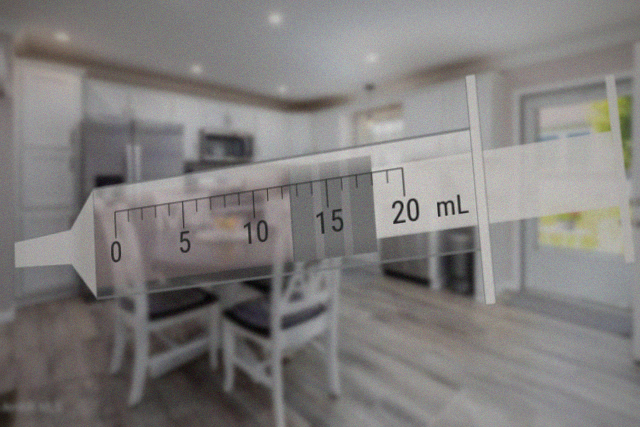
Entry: 12.5 mL
